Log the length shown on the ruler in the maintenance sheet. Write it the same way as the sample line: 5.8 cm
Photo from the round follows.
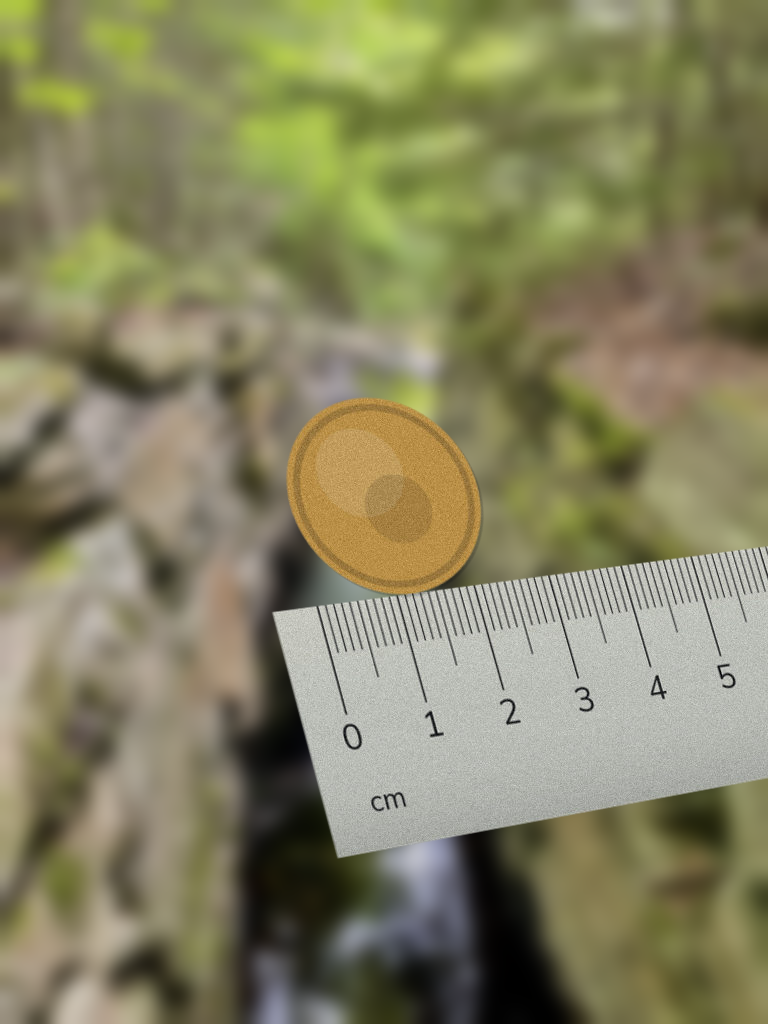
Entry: 2.4 cm
